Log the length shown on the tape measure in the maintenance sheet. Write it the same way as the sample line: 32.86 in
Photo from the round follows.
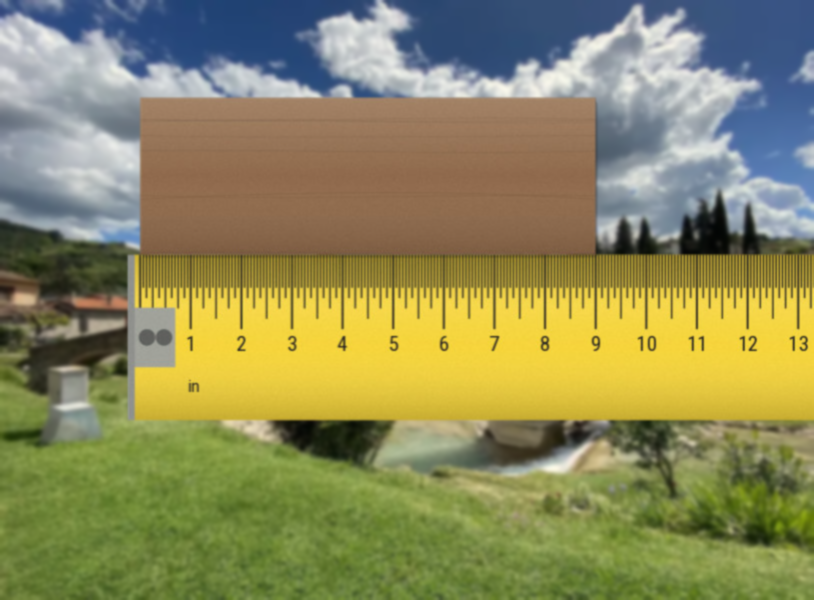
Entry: 9 in
